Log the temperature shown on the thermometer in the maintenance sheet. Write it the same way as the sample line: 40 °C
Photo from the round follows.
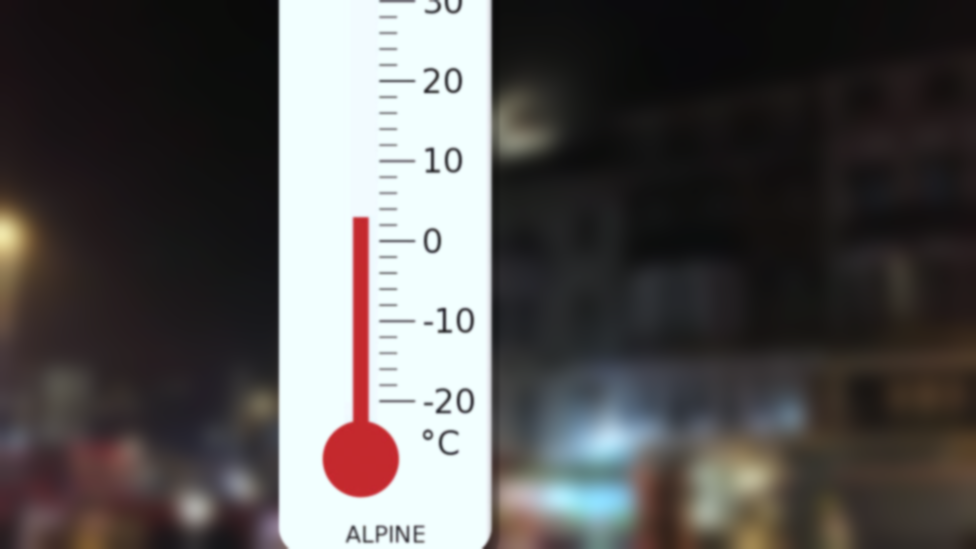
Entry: 3 °C
